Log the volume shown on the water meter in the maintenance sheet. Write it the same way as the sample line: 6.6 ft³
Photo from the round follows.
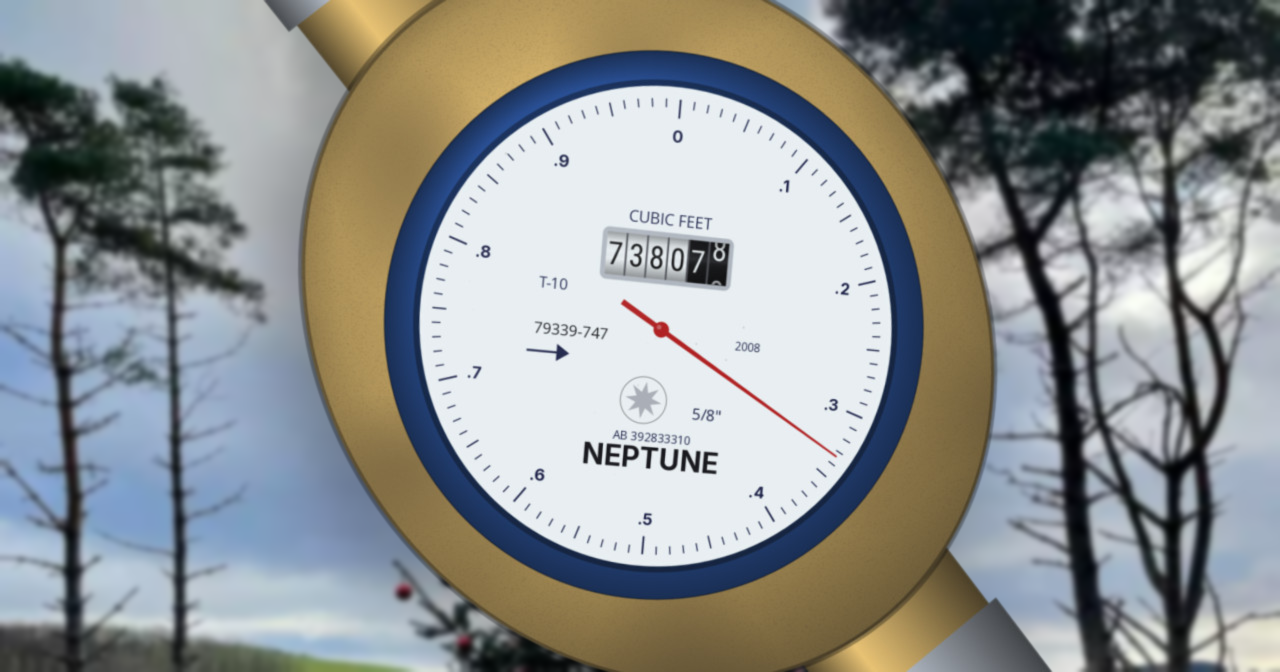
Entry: 738078.33 ft³
